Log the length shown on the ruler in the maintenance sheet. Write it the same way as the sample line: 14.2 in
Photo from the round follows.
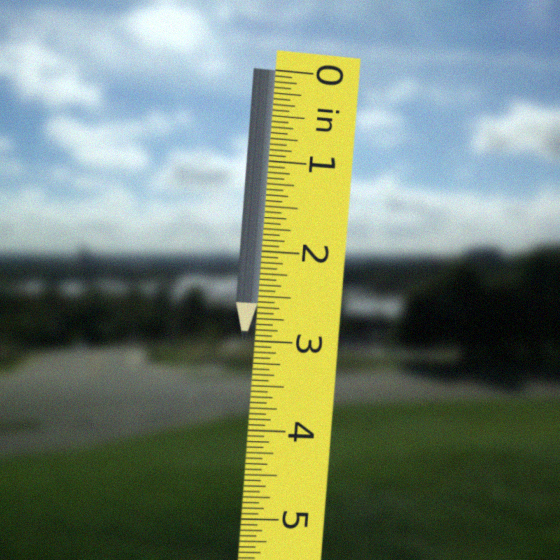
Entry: 3 in
